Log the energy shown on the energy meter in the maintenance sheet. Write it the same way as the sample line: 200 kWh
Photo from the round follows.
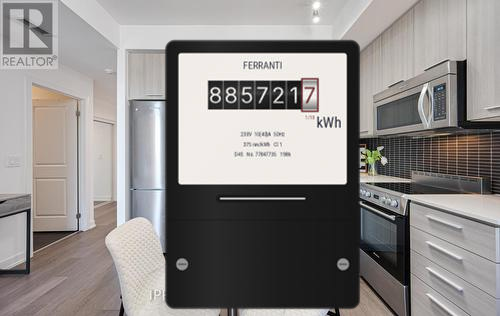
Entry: 885721.7 kWh
